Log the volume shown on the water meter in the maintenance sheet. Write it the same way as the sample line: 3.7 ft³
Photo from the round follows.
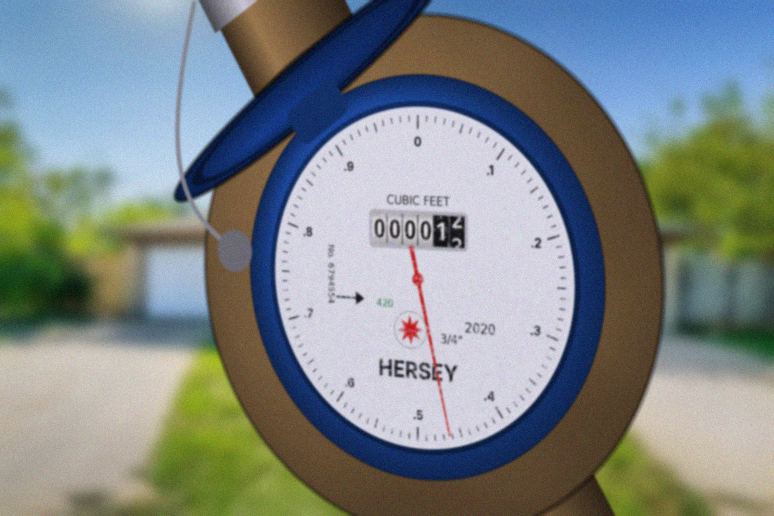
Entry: 12.46 ft³
